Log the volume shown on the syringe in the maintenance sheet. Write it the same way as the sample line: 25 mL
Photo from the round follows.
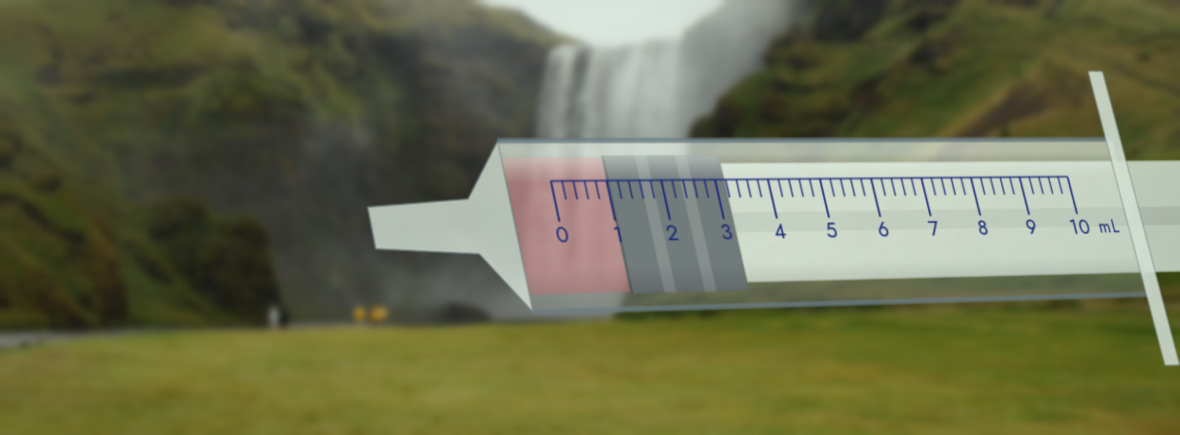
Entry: 1 mL
